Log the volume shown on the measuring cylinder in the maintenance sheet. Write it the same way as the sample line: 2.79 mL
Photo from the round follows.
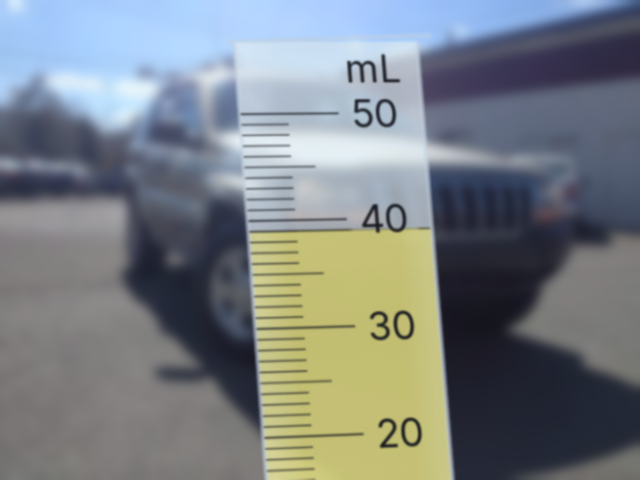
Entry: 39 mL
